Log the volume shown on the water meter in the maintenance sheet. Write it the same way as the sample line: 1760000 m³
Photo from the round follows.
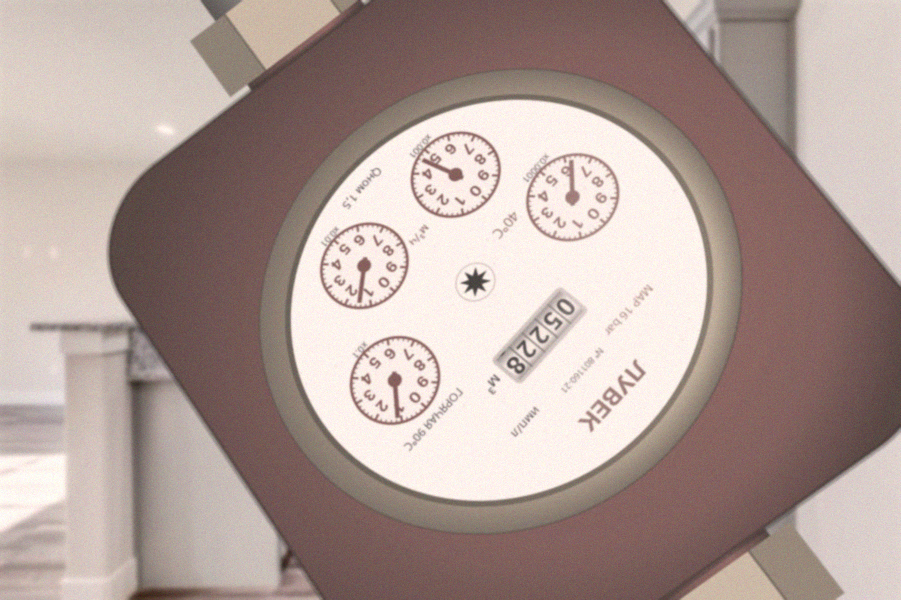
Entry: 5228.1146 m³
